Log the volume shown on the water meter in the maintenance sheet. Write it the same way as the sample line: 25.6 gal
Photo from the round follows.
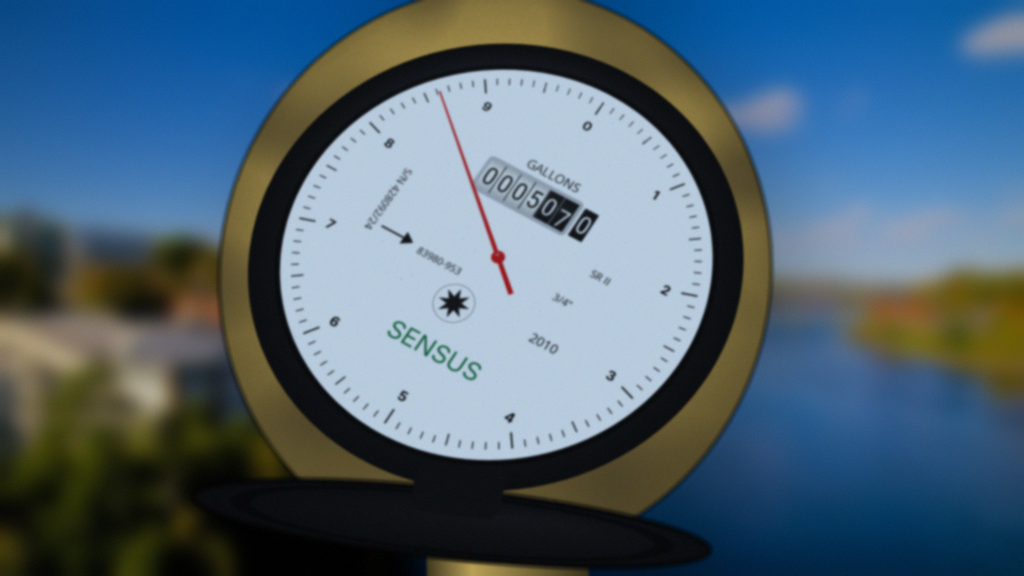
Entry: 5068.6 gal
